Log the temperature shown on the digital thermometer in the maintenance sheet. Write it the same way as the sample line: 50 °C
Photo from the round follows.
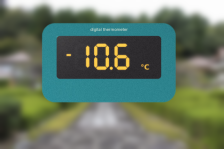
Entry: -10.6 °C
